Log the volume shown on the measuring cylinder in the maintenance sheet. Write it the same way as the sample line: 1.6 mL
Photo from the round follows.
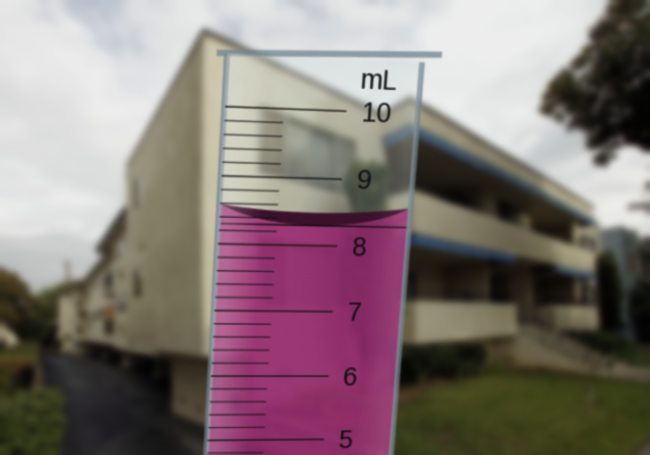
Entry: 8.3 mL
